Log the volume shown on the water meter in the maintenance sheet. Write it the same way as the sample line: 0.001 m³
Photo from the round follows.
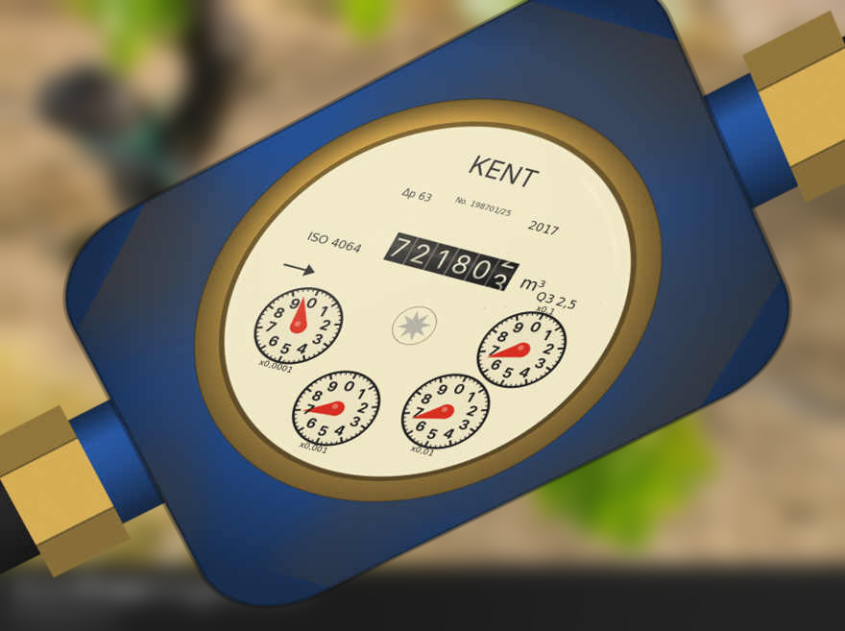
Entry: 721802.6669 m³
